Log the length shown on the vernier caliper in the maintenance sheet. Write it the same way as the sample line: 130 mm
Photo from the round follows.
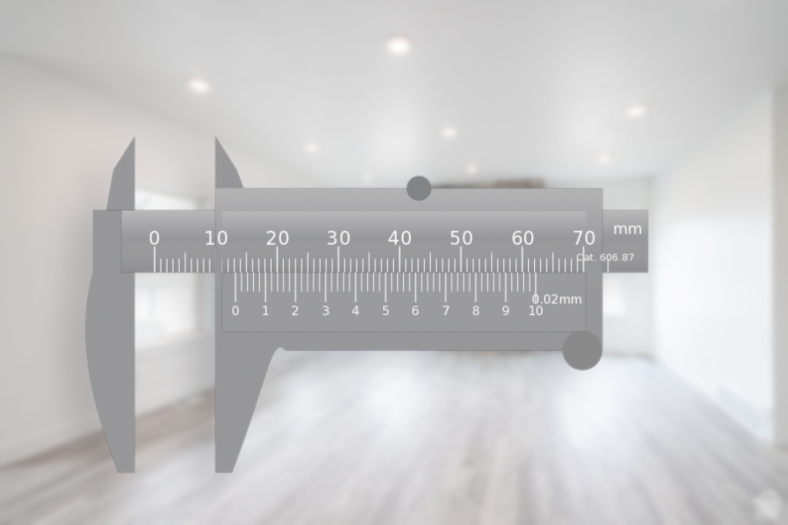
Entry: 13.2 mm
